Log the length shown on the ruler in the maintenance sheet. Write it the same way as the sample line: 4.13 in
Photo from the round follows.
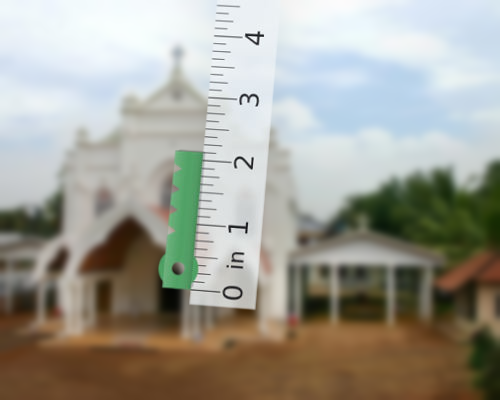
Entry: 2.125 in
